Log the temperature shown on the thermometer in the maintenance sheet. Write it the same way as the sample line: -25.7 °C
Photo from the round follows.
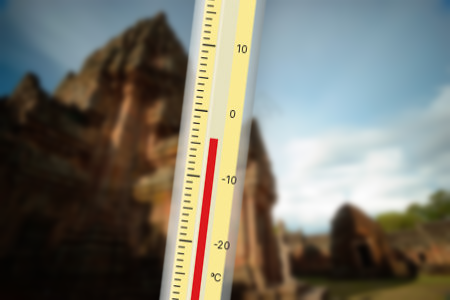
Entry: -4 °C
